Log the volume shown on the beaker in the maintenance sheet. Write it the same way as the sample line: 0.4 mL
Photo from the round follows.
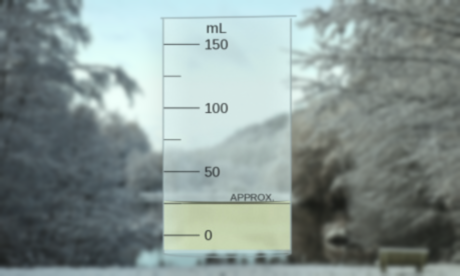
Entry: 25 mL
